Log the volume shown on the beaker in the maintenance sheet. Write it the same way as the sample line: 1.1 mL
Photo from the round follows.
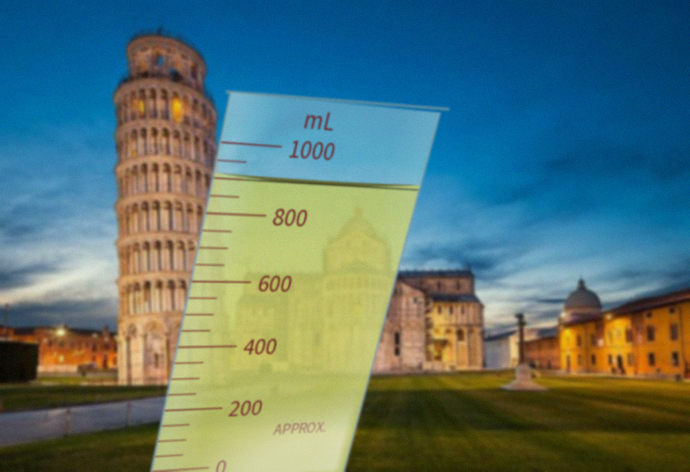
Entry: 900 mL
